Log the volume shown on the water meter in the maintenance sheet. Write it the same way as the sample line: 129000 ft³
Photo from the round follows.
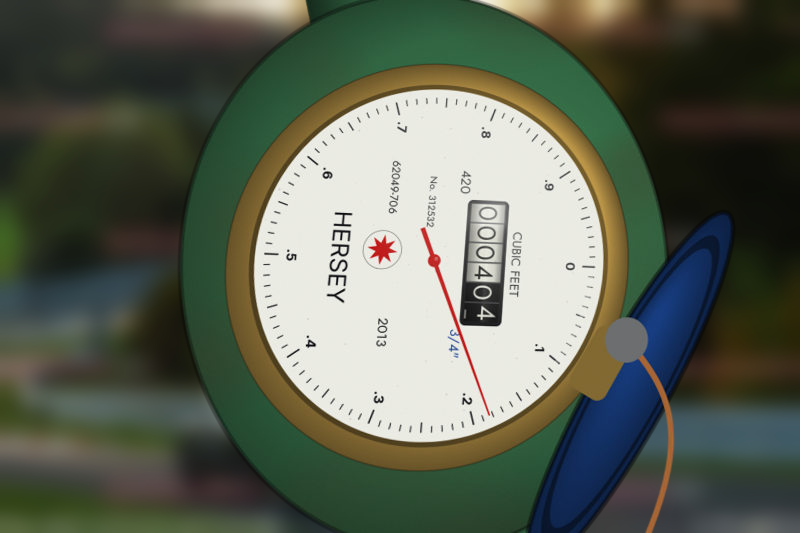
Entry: 404.18 ft³
